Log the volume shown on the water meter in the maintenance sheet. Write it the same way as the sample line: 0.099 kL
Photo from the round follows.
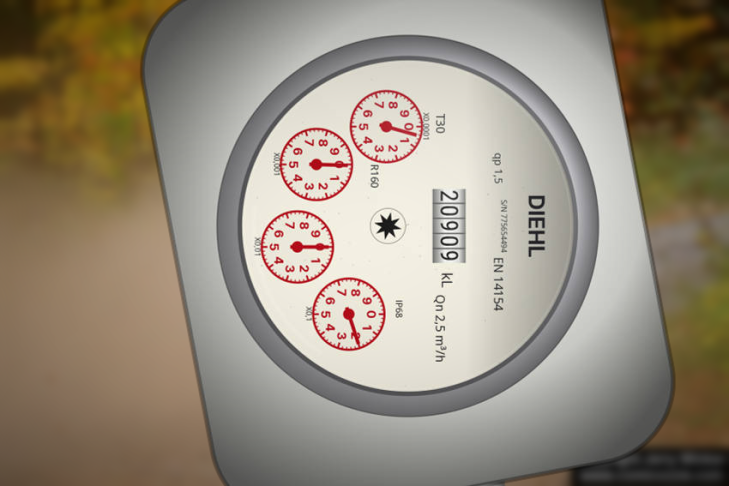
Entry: 20909.2000 kL
